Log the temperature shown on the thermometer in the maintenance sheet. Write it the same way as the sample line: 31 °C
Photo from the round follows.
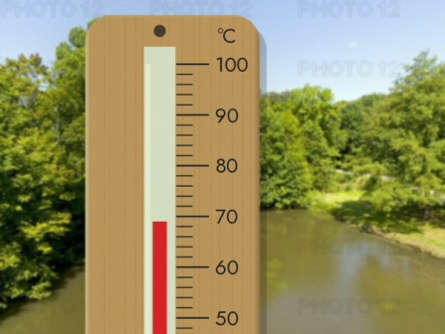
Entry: 69 °C
